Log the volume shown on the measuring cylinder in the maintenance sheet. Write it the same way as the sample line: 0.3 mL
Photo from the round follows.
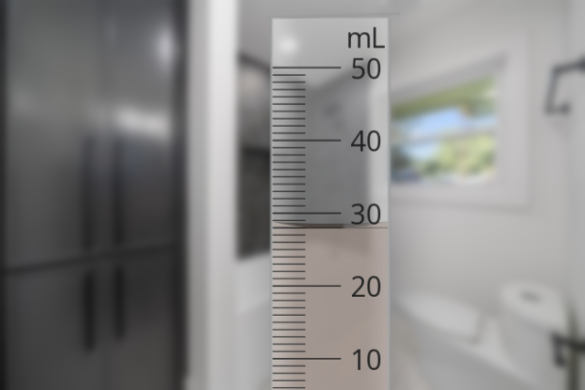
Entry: 28 mL
